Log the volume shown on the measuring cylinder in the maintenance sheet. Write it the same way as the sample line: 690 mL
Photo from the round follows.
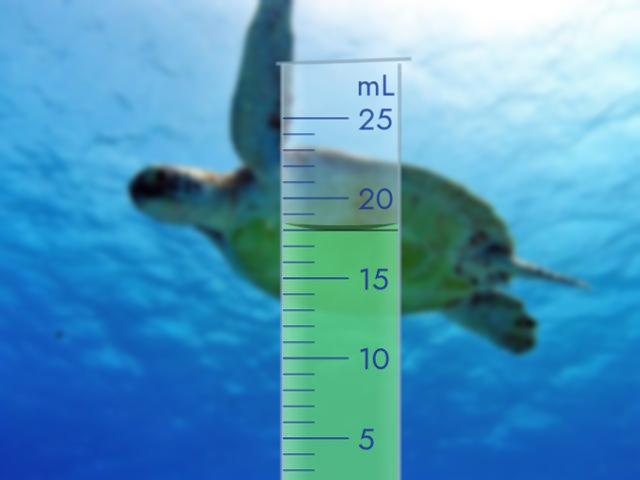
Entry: 18 mL
